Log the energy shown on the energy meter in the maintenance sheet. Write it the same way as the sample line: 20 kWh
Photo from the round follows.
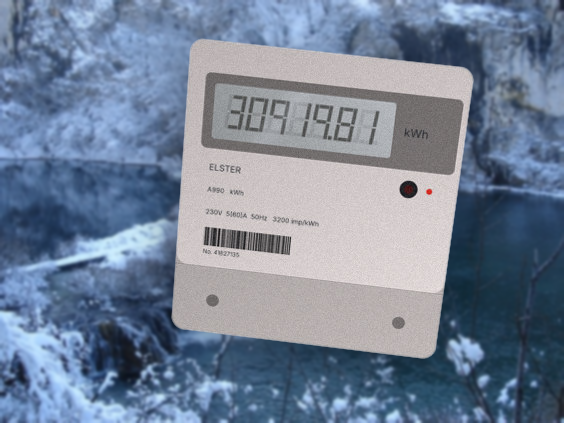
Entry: 30919.81 kWh
